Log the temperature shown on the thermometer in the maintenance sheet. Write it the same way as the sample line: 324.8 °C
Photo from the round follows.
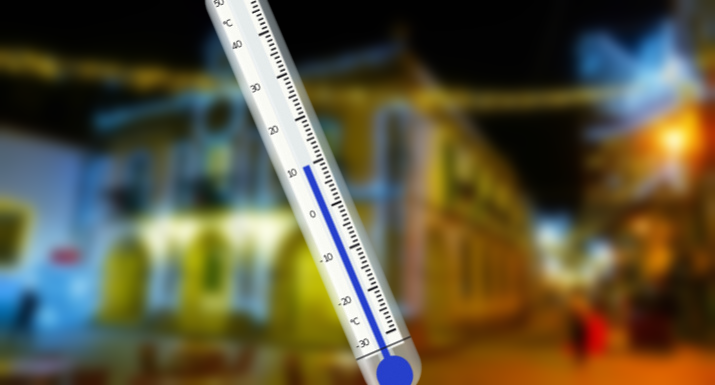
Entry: 10 °C
